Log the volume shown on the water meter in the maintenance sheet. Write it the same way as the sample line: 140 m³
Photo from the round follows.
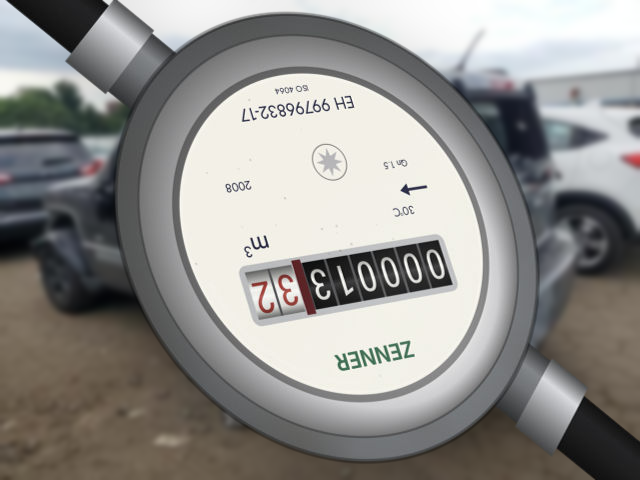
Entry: 13.32 m³
